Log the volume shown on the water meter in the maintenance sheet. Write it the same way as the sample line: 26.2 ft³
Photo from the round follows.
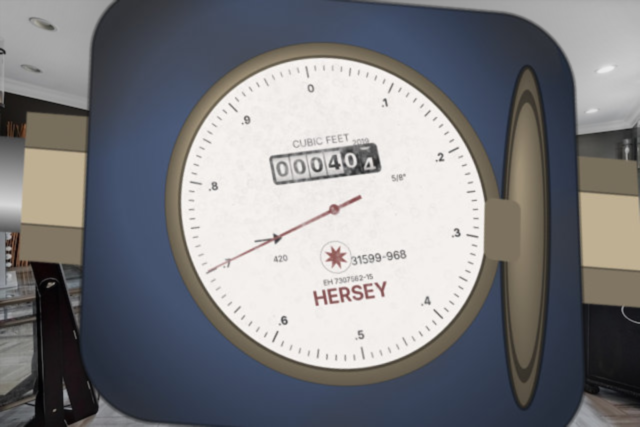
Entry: 403.70 ft³
